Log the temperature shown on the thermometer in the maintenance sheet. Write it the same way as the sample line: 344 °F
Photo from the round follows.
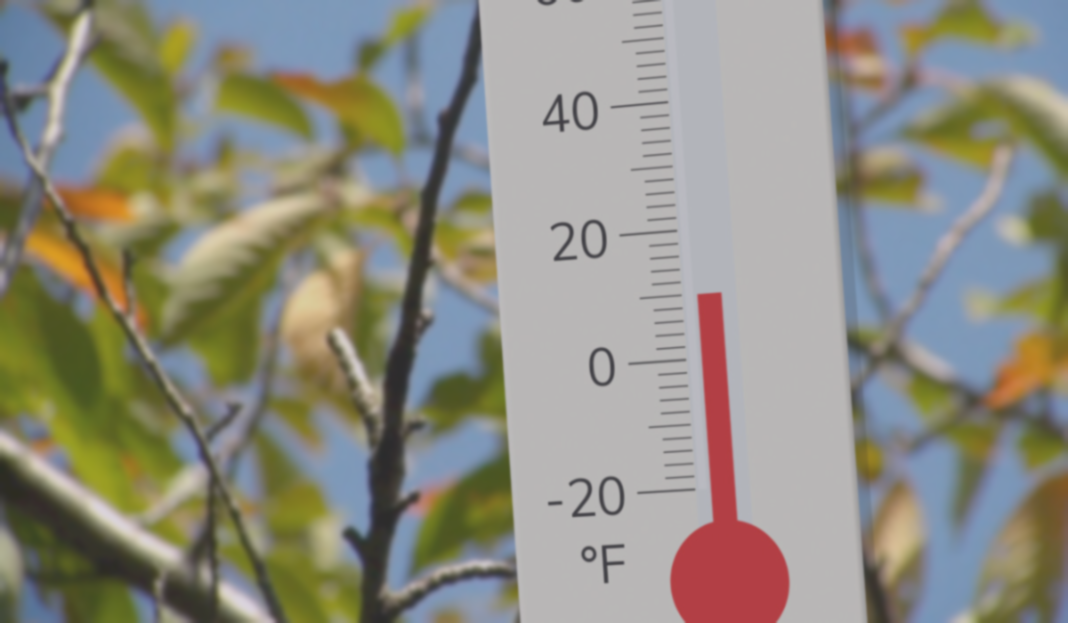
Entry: 10 °F
